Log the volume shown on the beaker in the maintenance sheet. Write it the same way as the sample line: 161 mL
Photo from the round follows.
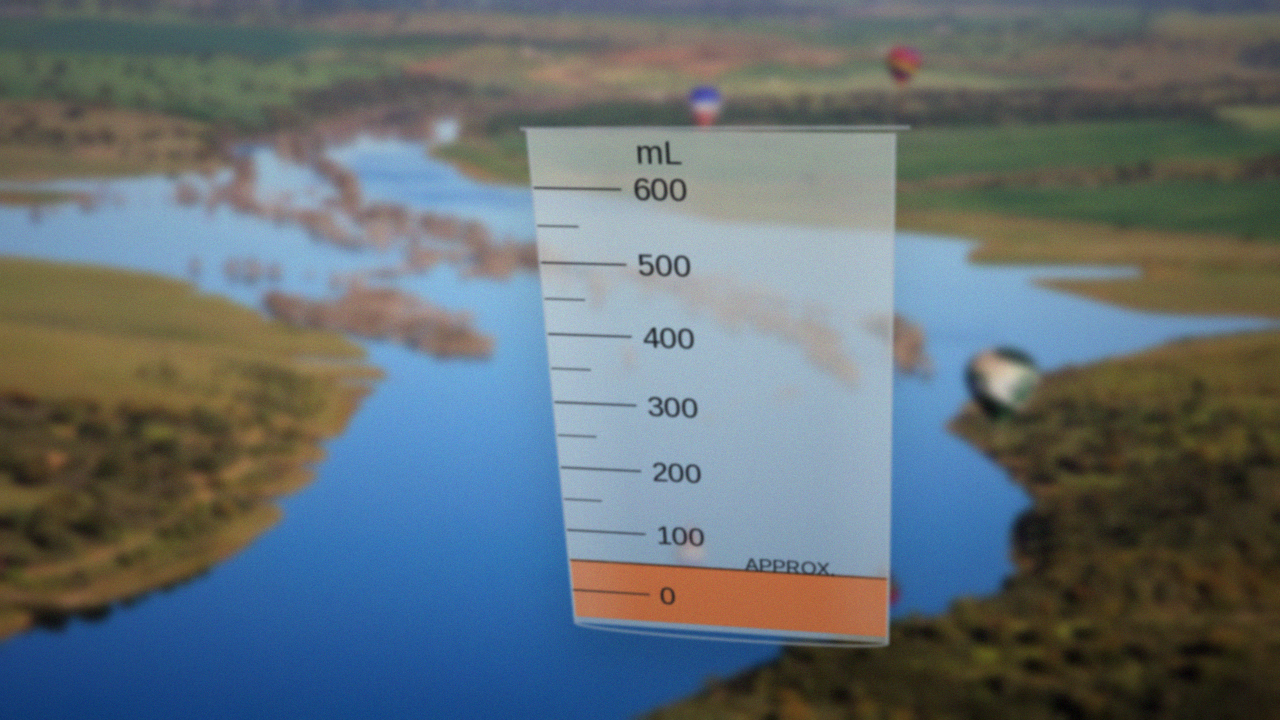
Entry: 50 mL
